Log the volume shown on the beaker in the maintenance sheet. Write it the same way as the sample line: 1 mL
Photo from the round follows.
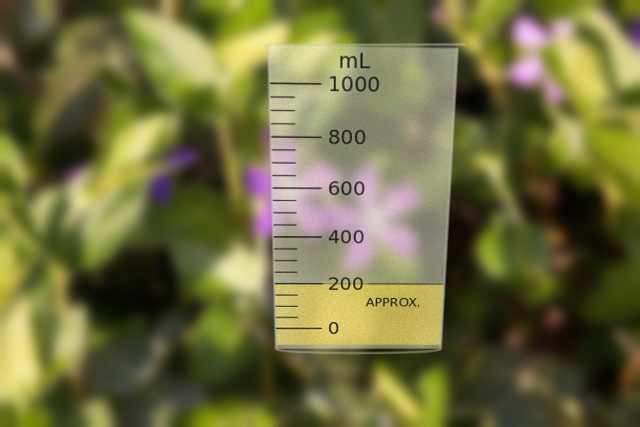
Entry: 200 mL
